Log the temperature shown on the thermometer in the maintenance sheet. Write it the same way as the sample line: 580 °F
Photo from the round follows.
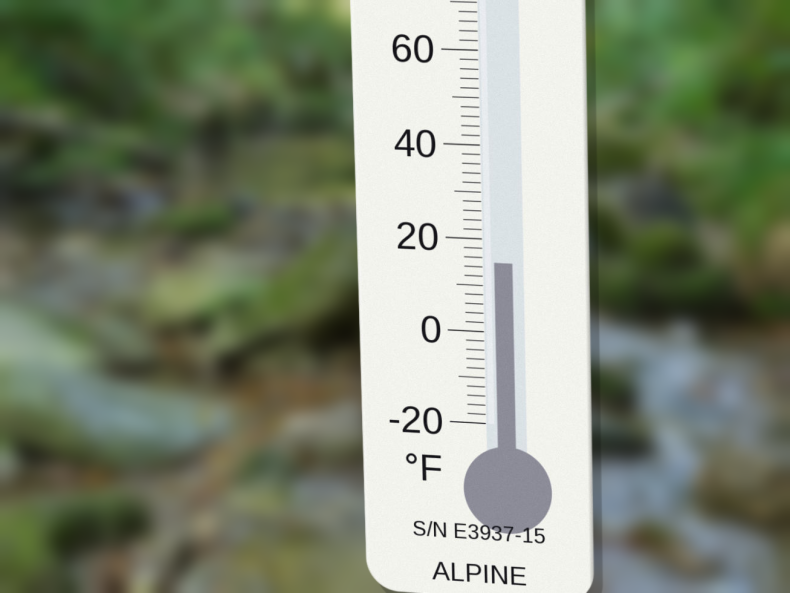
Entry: 15 °F
